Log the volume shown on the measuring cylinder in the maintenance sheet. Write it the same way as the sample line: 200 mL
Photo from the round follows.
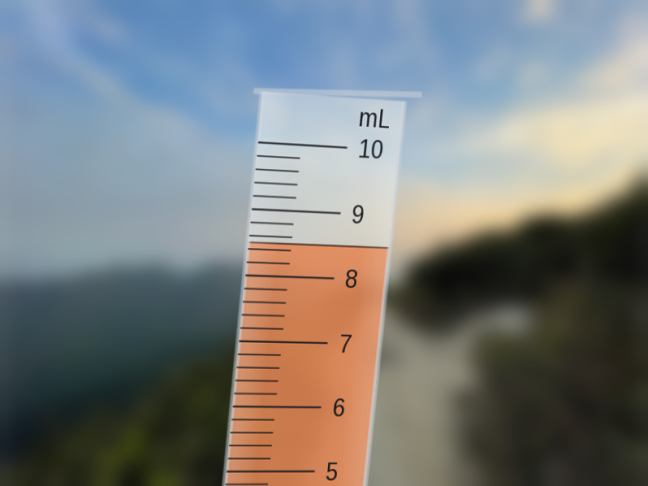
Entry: 8.5 mL
